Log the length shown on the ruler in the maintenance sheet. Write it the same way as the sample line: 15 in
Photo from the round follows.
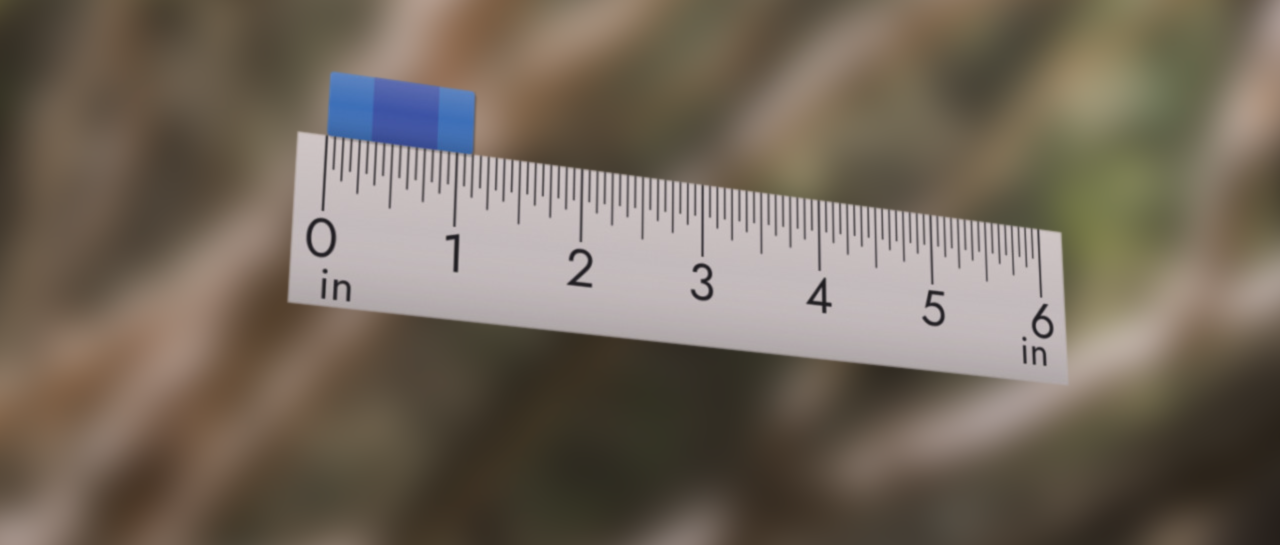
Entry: 1.125 in
